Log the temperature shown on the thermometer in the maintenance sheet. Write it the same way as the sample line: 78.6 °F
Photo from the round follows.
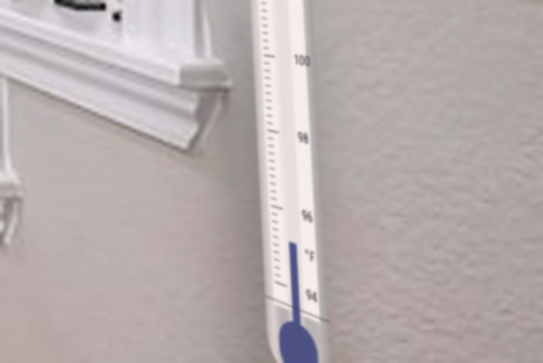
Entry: 95.2 °F
